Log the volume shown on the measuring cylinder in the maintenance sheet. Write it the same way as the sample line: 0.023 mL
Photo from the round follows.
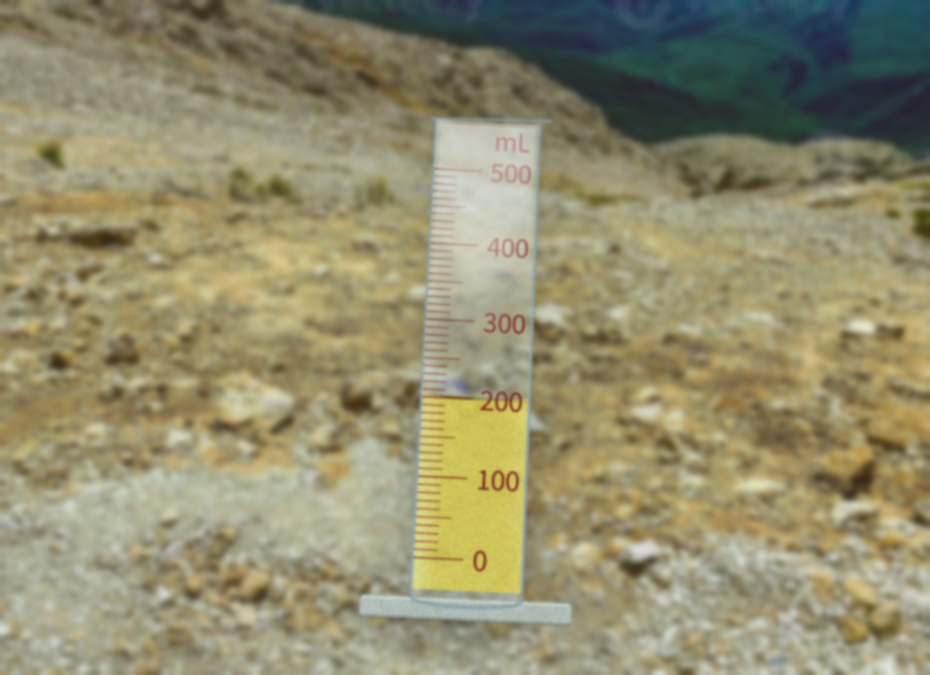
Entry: 200 mL
